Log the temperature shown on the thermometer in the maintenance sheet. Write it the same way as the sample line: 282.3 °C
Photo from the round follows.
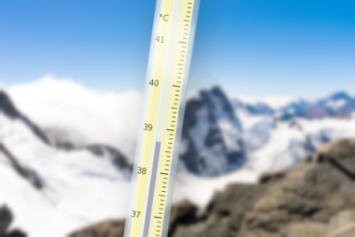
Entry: 38.7 °C
